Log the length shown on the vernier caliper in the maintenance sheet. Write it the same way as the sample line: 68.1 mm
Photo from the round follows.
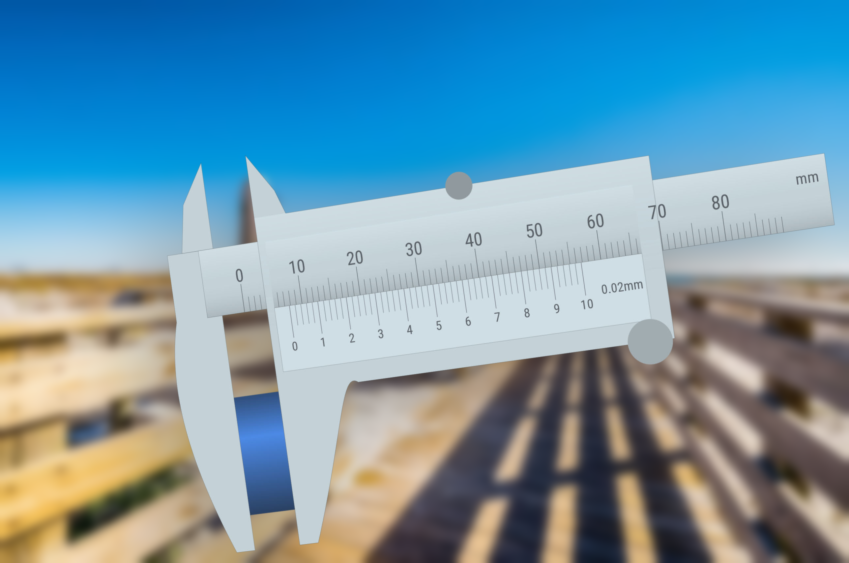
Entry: 7.8 mm
